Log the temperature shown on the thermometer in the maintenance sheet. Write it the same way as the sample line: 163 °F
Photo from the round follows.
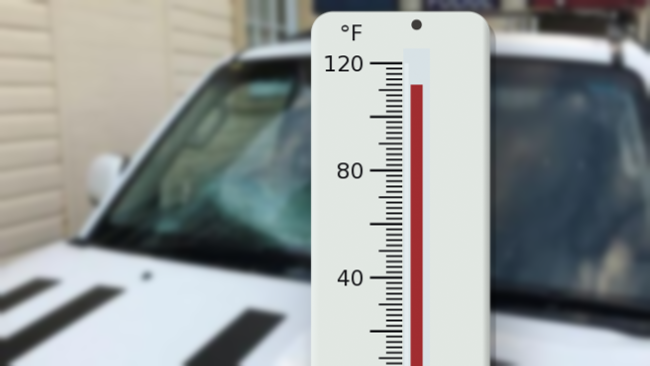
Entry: 112 °F
